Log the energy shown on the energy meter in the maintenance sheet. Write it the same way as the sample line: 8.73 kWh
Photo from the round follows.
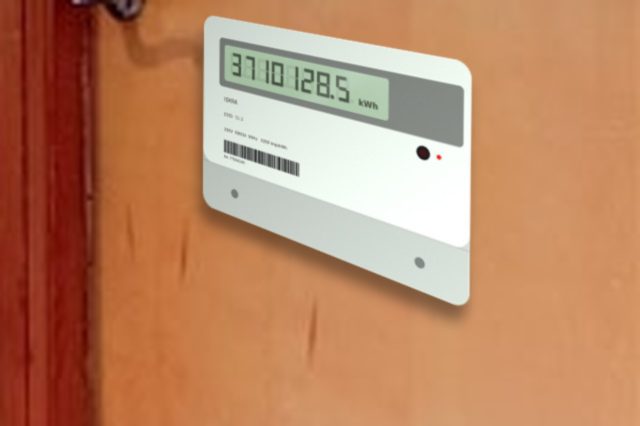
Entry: 3710128.5 kWh
